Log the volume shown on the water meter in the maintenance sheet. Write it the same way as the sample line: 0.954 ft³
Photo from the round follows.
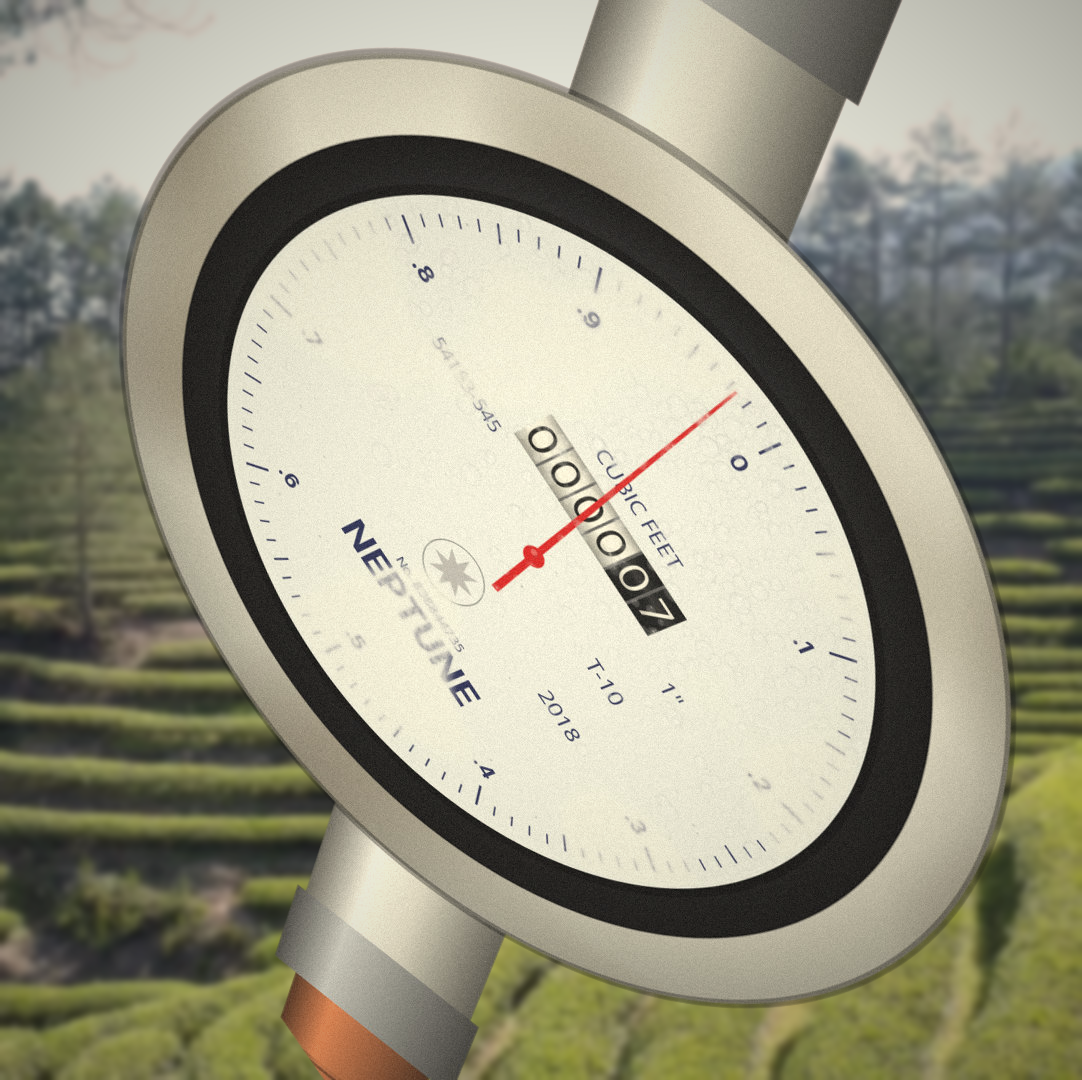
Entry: 6.97 ft³
